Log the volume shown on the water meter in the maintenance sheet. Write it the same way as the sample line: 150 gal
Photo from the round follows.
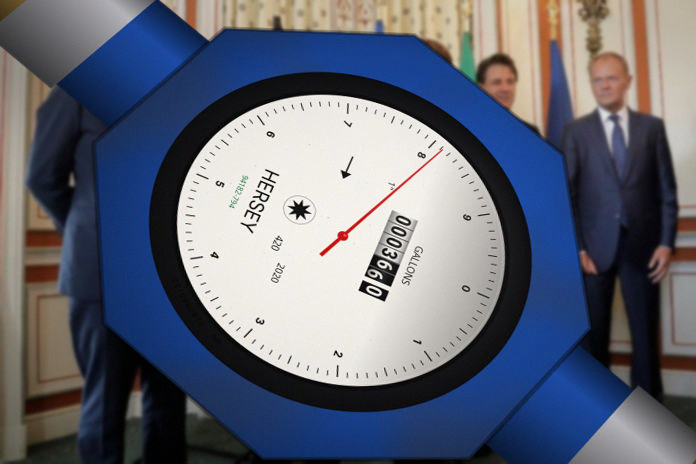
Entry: 3658.1 gal
